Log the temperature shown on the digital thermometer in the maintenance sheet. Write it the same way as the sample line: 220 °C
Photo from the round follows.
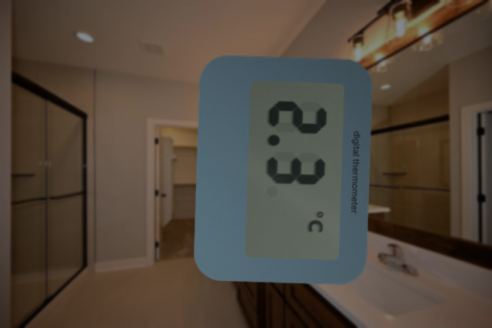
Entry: 2.3 °C
